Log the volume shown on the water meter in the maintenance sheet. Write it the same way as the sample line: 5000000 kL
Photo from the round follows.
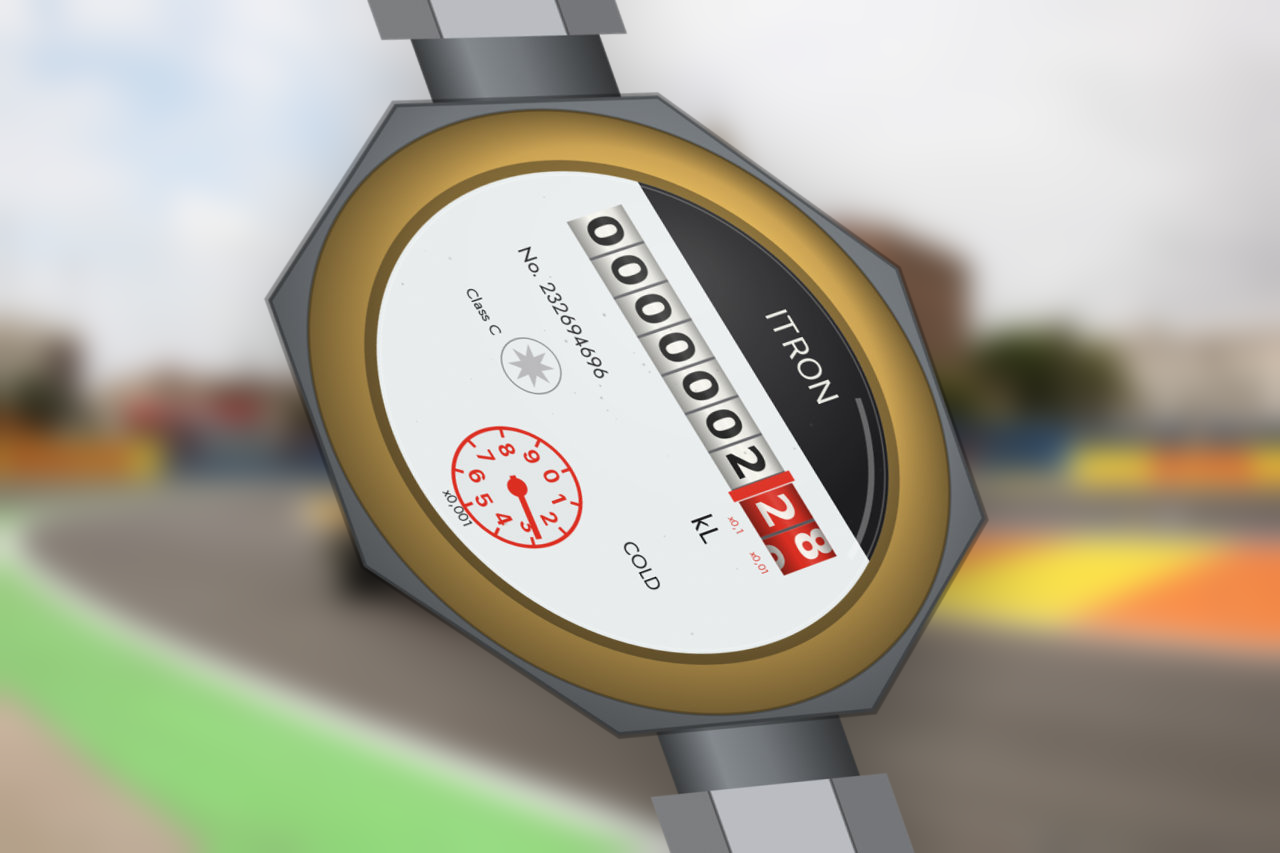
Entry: 2.282 kL
